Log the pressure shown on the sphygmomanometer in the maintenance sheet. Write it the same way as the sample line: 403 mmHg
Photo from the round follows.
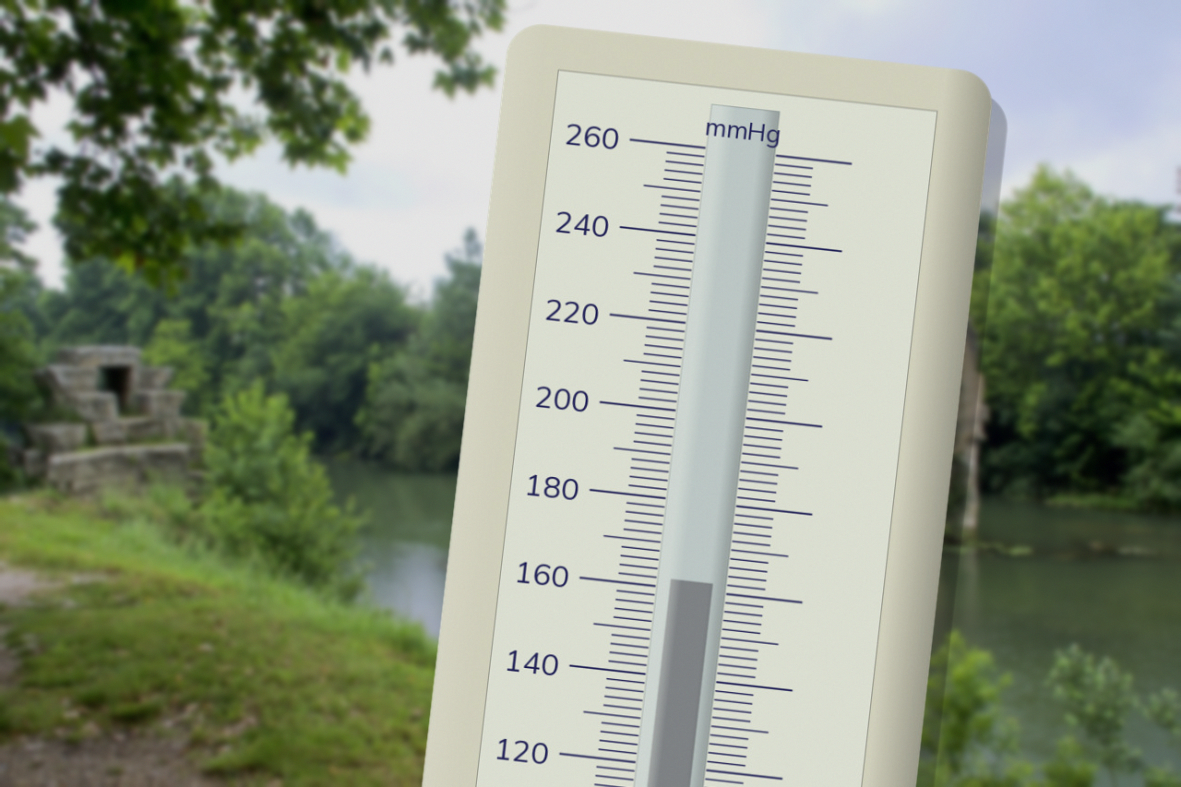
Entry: 162 mmHg
